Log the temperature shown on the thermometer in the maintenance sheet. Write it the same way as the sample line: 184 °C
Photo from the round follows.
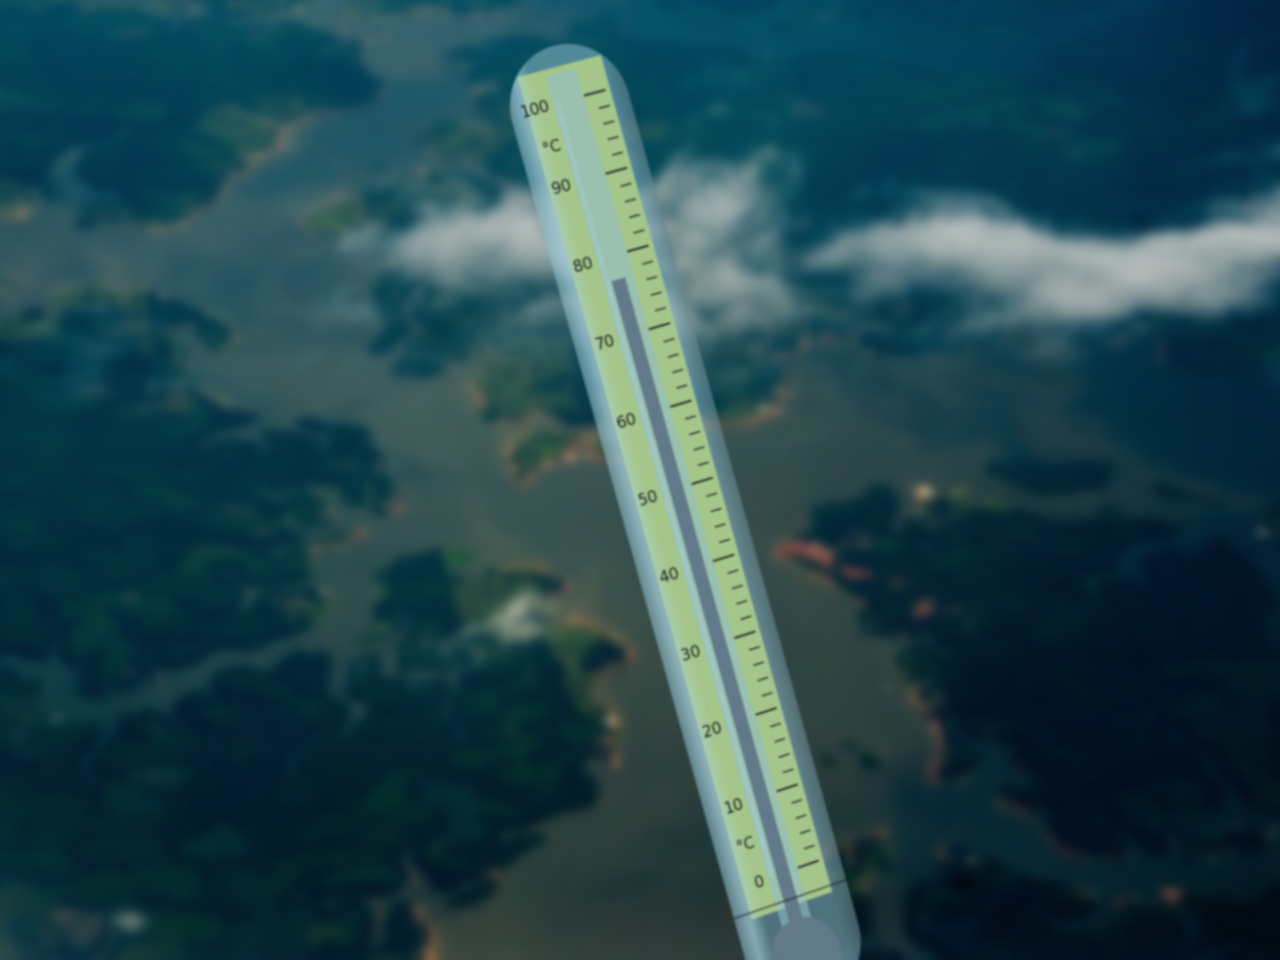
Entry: 77 °C
